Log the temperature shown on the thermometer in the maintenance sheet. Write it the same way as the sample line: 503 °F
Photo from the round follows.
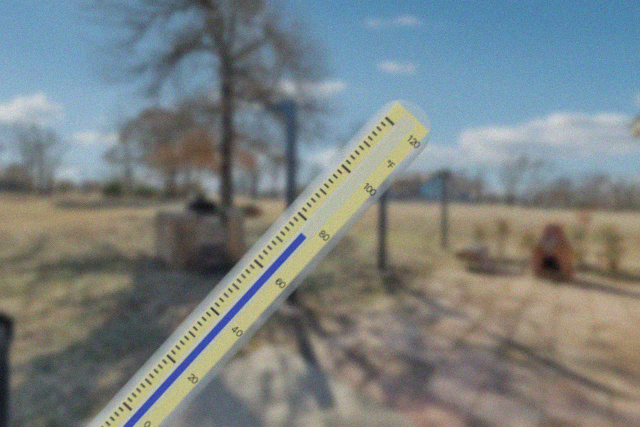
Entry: 76 °F
